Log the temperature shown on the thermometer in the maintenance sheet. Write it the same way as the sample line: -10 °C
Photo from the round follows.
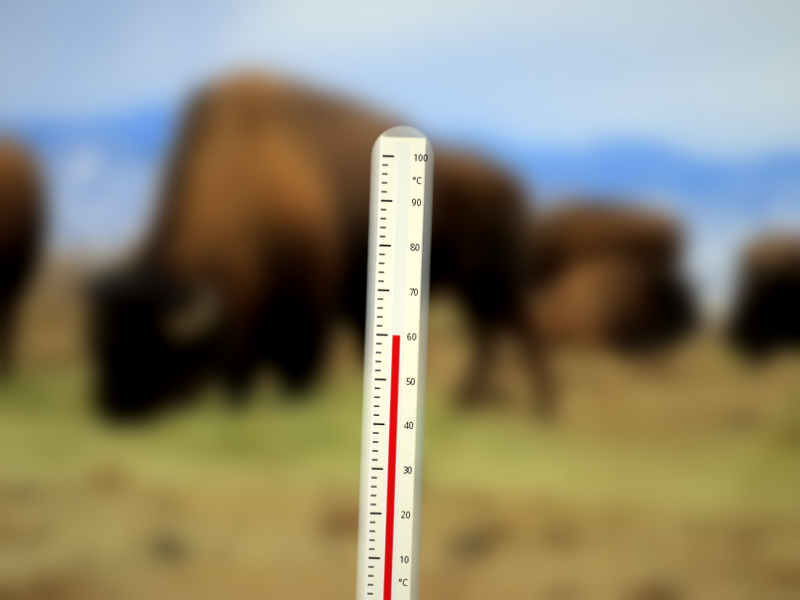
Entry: 60 °C
